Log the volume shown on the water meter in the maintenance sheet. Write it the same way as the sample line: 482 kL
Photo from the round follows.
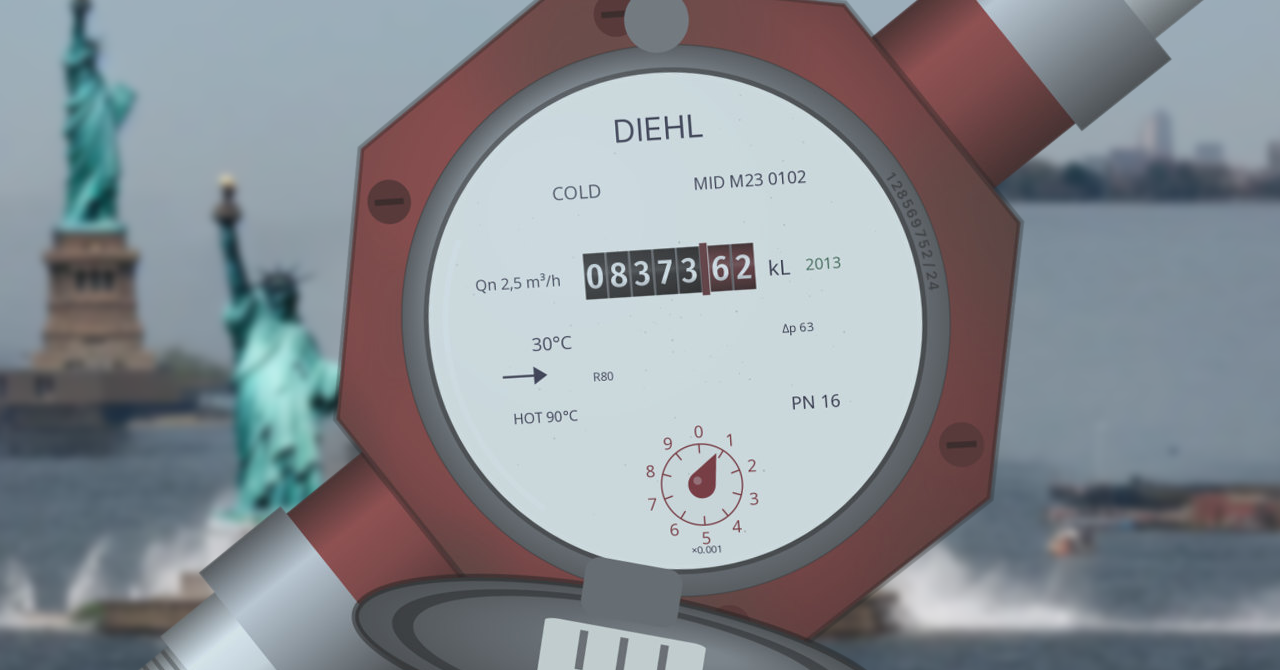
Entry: 8373.620 kL
